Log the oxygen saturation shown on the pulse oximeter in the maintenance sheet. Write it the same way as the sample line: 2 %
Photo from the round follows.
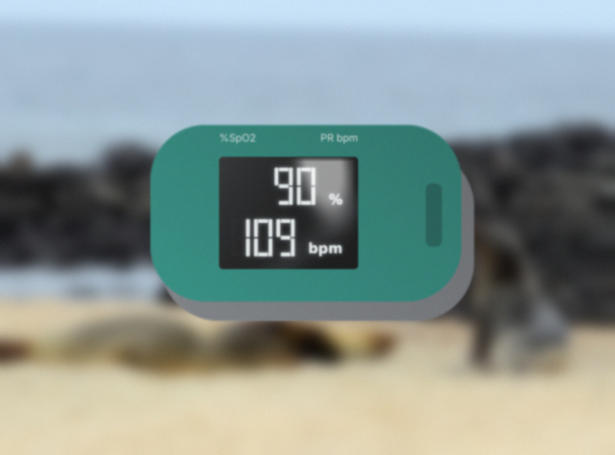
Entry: 90 %
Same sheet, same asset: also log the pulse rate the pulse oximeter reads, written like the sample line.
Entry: 109 bpm
